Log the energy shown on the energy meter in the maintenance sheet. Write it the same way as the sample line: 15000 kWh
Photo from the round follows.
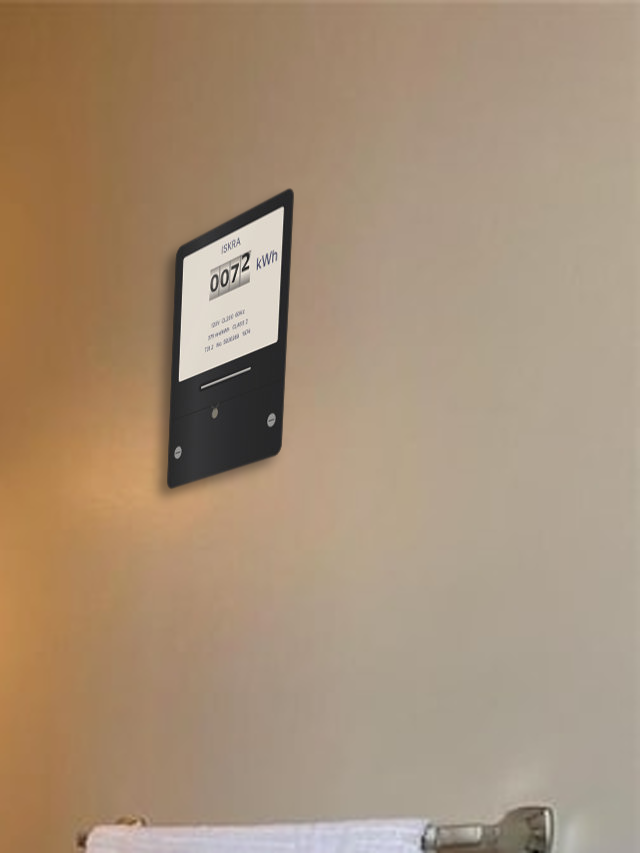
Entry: 72 kWh
